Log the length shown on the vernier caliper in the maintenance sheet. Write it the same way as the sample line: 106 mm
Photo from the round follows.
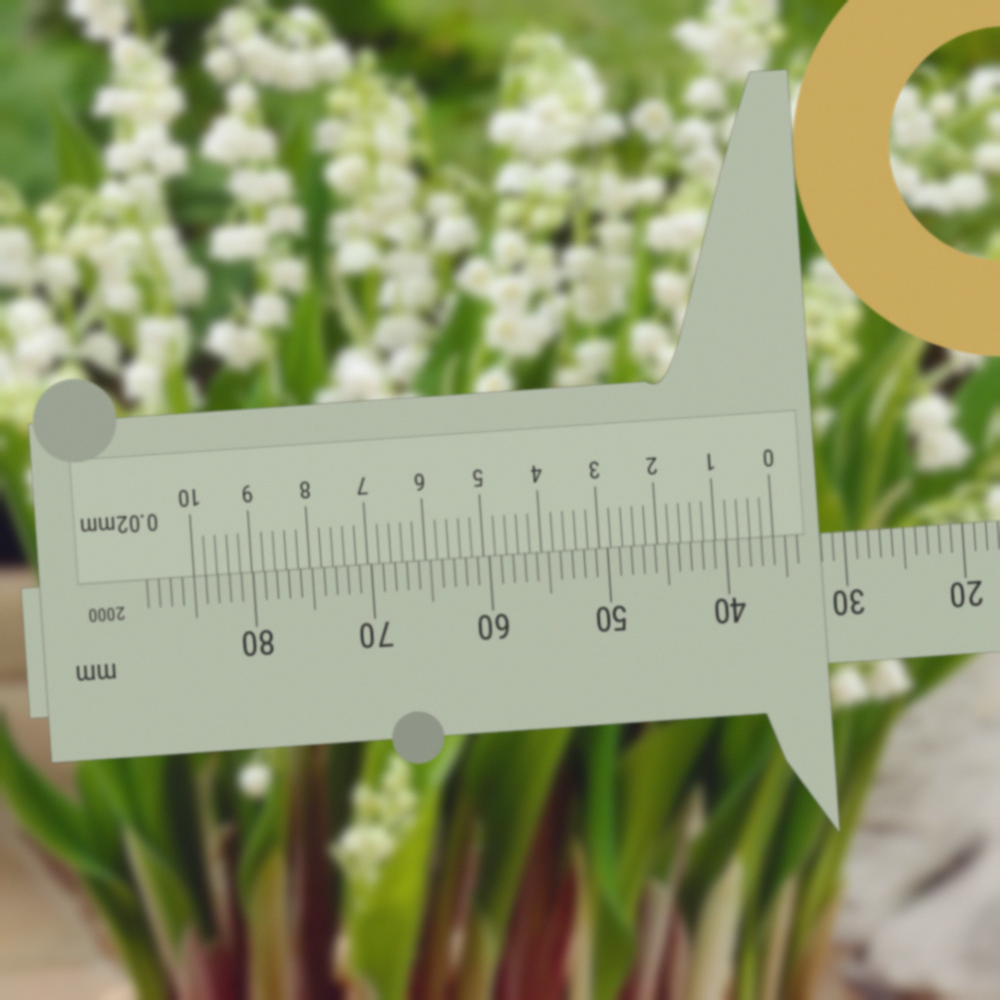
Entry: 36.0 mm
